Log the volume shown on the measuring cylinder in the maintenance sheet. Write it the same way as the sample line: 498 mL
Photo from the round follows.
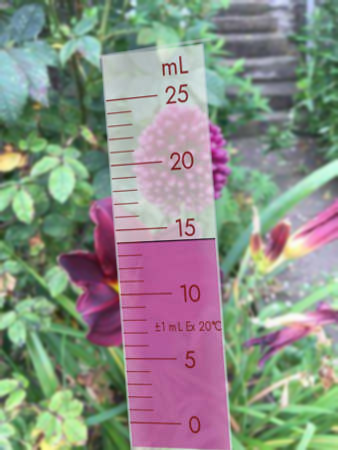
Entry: 14 mL
